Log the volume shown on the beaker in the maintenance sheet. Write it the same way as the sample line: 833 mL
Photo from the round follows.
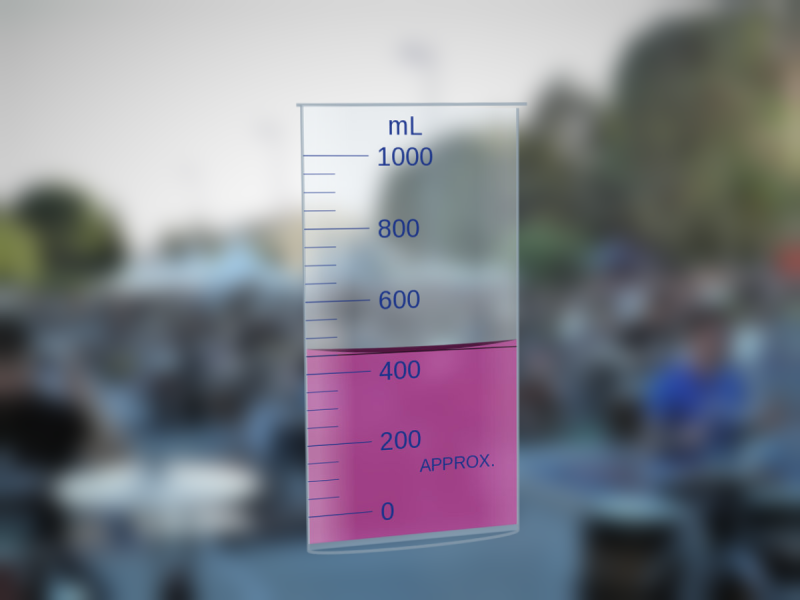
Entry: 450 mL
